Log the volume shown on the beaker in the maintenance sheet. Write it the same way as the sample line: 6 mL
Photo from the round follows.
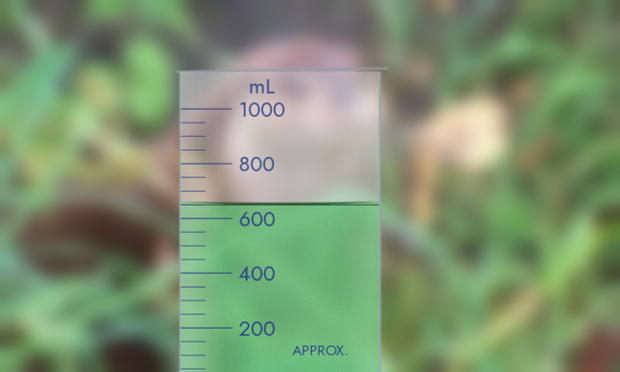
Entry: 650 mL
